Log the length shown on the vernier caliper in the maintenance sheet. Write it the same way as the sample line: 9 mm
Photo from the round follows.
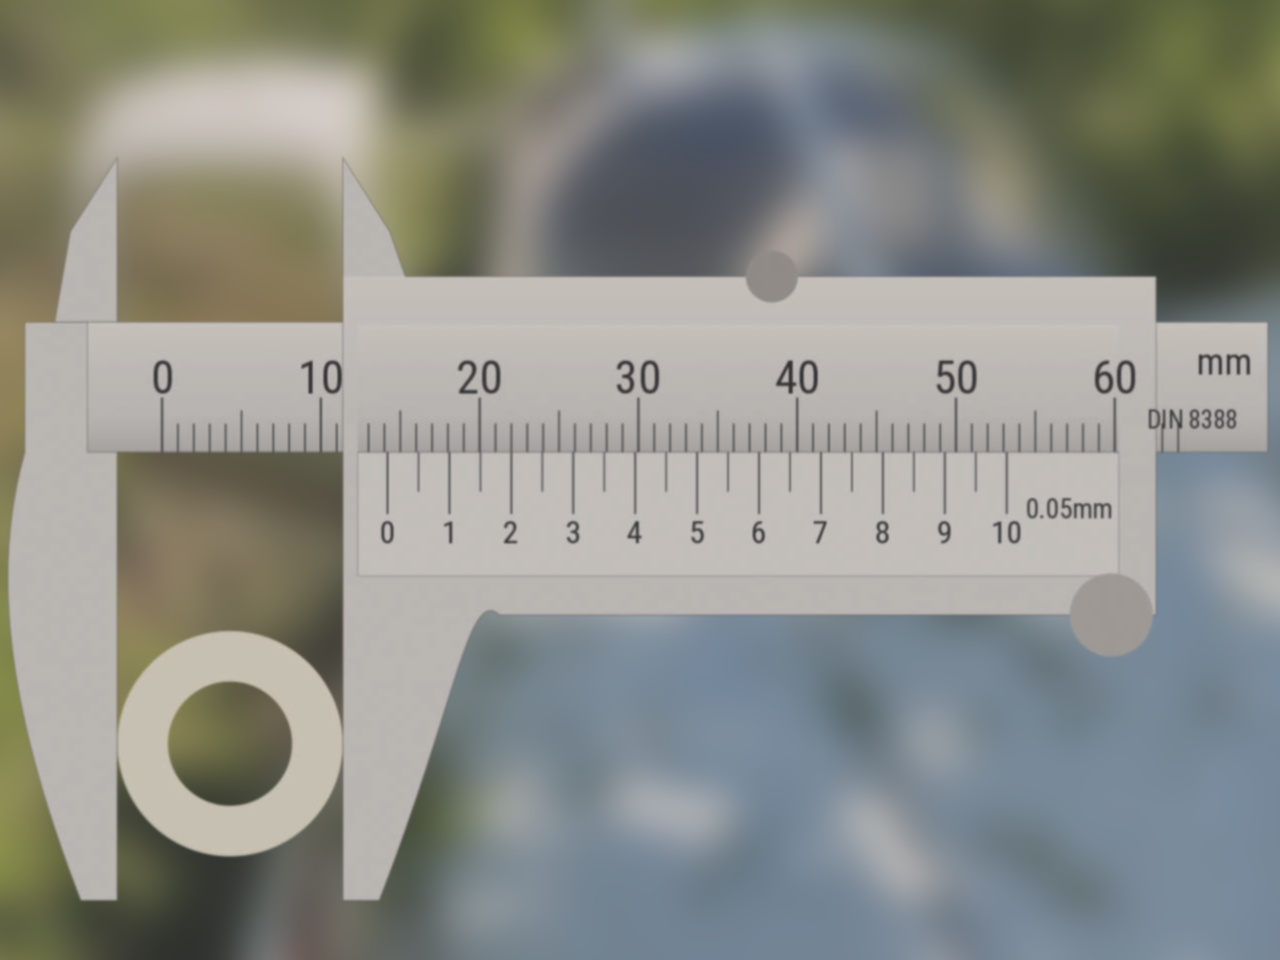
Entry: 14.2 mm
